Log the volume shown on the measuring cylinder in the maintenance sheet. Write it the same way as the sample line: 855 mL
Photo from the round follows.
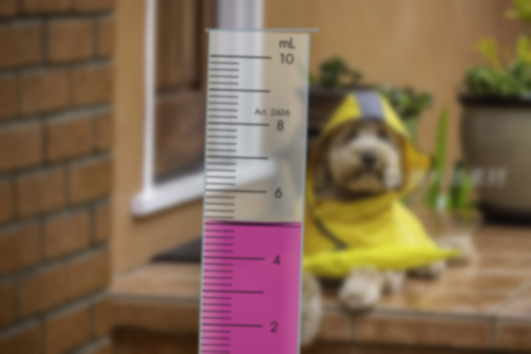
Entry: 5 mL
